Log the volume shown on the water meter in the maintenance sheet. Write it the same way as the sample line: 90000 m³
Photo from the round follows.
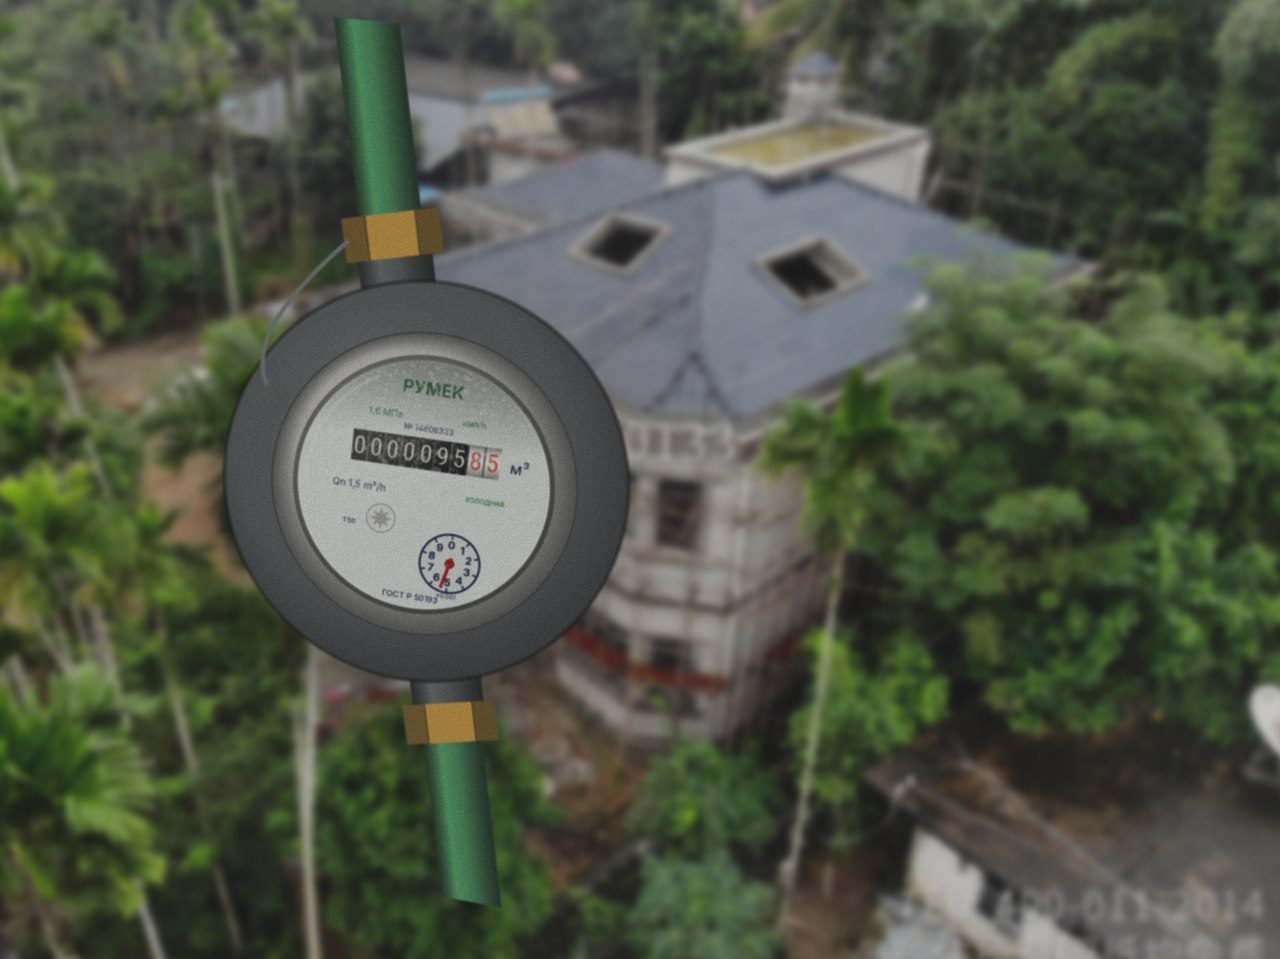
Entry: 95.855 m³
